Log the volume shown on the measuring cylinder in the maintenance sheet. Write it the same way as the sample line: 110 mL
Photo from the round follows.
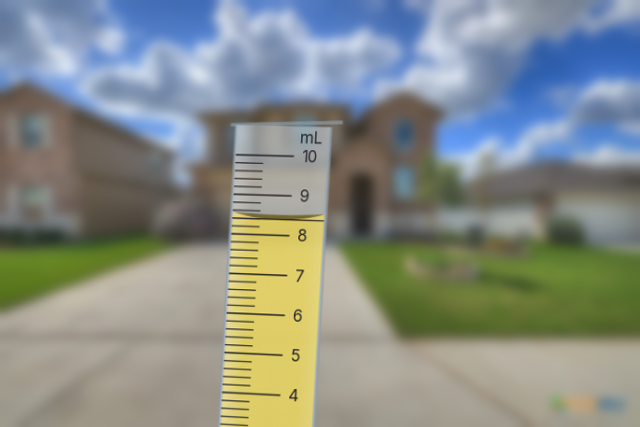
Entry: 8.4 mL
